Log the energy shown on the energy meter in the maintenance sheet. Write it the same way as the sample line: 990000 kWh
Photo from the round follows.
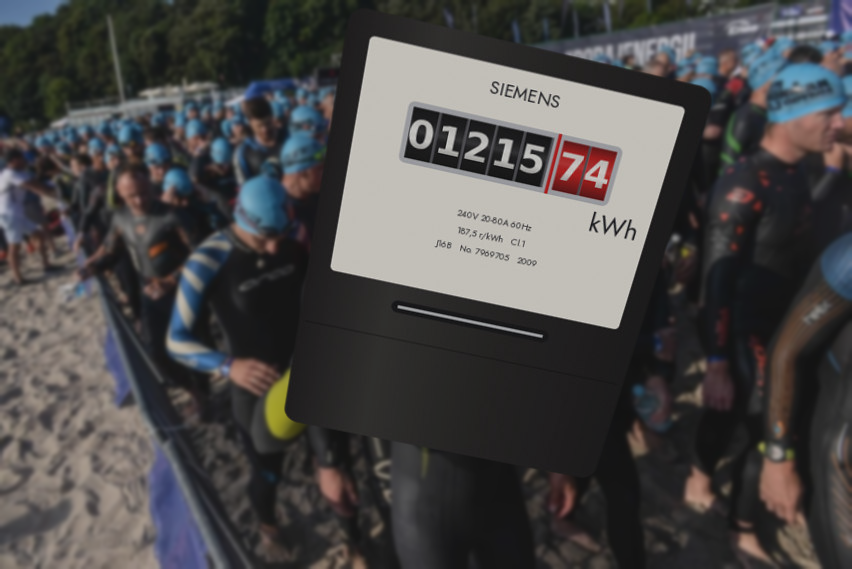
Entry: 1215.74 kWh
